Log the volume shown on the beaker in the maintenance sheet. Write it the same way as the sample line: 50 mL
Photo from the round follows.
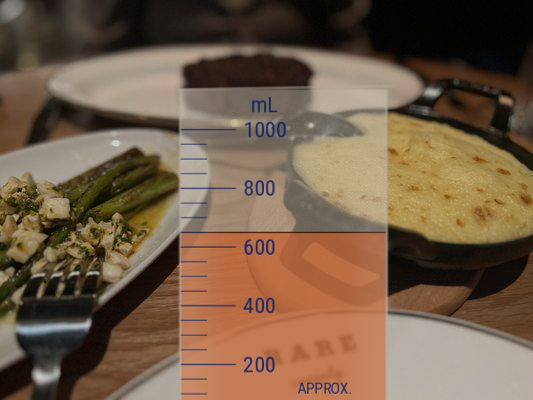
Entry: 650 mL
